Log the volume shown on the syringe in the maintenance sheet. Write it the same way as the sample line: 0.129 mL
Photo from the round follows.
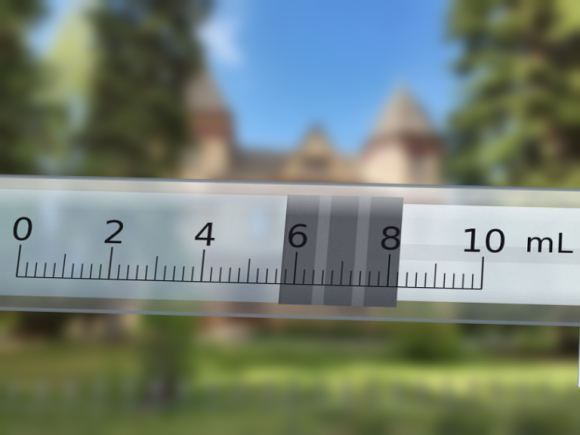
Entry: 5.7 mL
